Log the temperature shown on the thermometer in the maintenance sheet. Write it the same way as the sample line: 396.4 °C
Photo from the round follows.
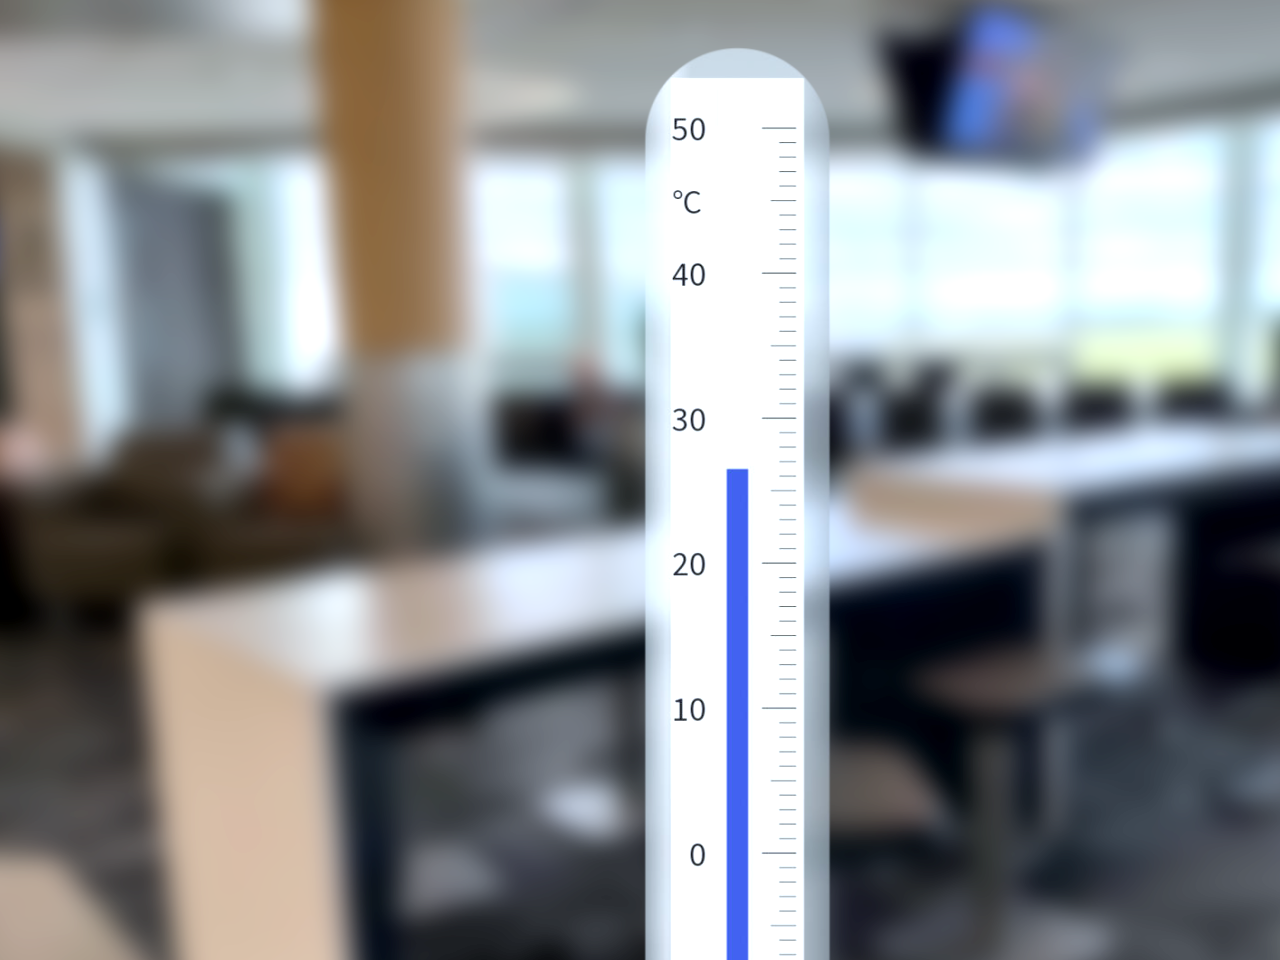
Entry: 26.5 °C
